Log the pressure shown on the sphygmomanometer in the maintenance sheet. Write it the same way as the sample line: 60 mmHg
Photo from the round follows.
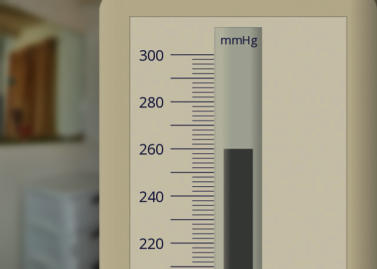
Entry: 260 mmHg
